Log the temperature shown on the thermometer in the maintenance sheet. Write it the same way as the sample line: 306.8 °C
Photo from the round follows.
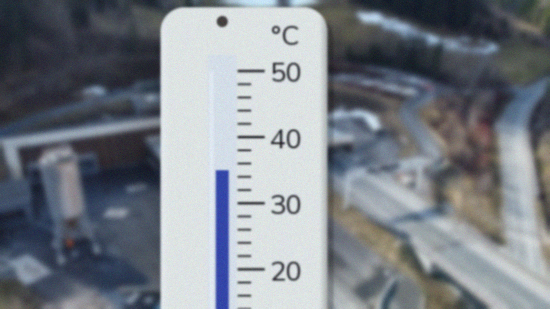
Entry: 35 °C
